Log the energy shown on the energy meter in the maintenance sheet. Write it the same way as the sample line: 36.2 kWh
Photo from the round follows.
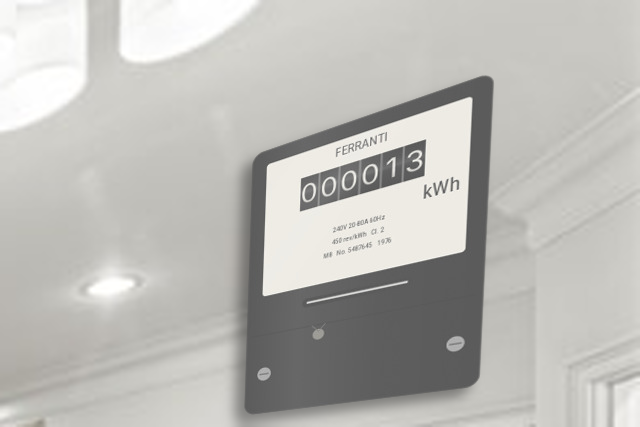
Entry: 13 kWh
